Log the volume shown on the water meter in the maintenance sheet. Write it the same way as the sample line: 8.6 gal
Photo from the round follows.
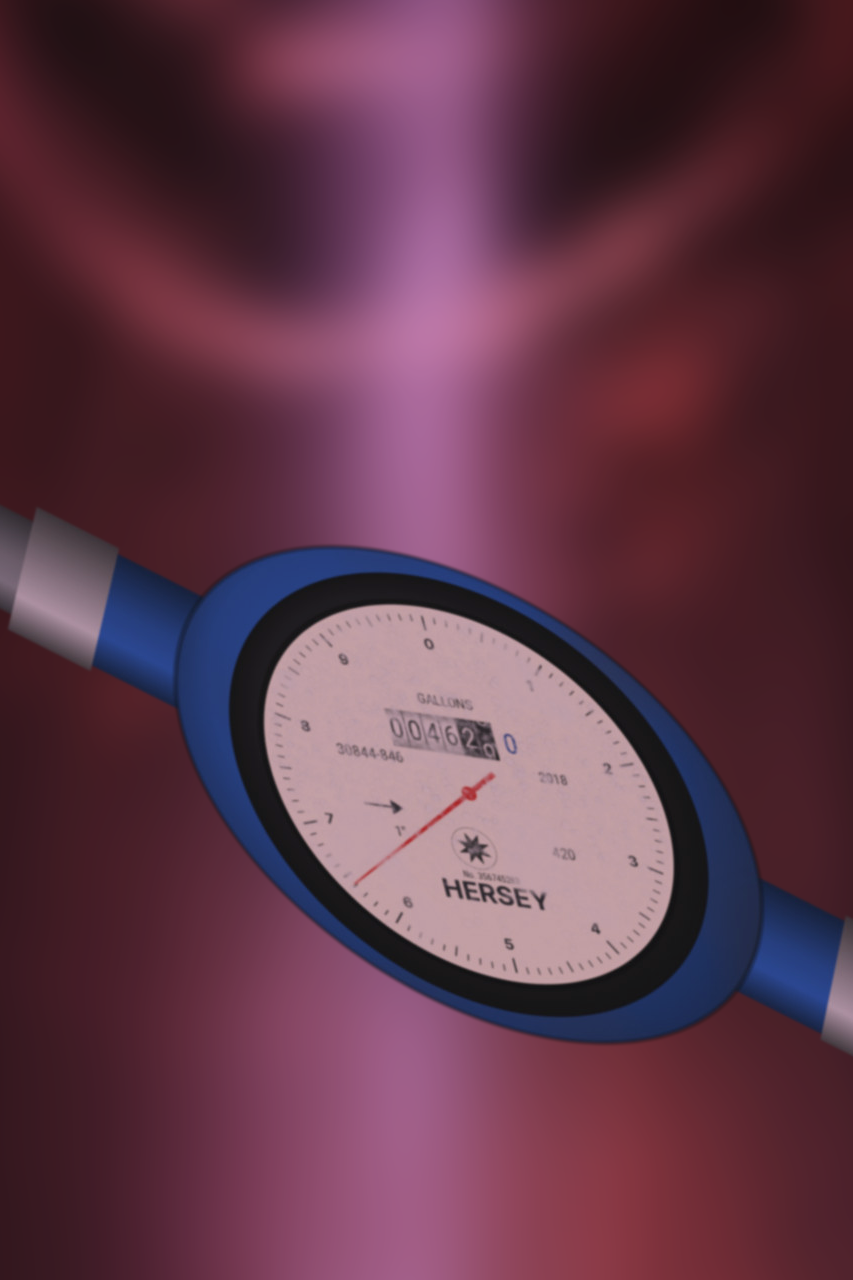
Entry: 46286.4 gal
